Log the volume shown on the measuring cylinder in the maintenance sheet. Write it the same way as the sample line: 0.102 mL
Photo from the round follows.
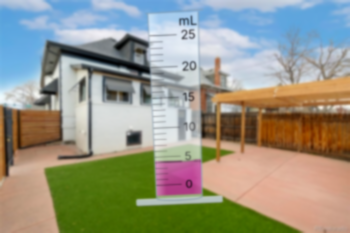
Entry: 4 mL
